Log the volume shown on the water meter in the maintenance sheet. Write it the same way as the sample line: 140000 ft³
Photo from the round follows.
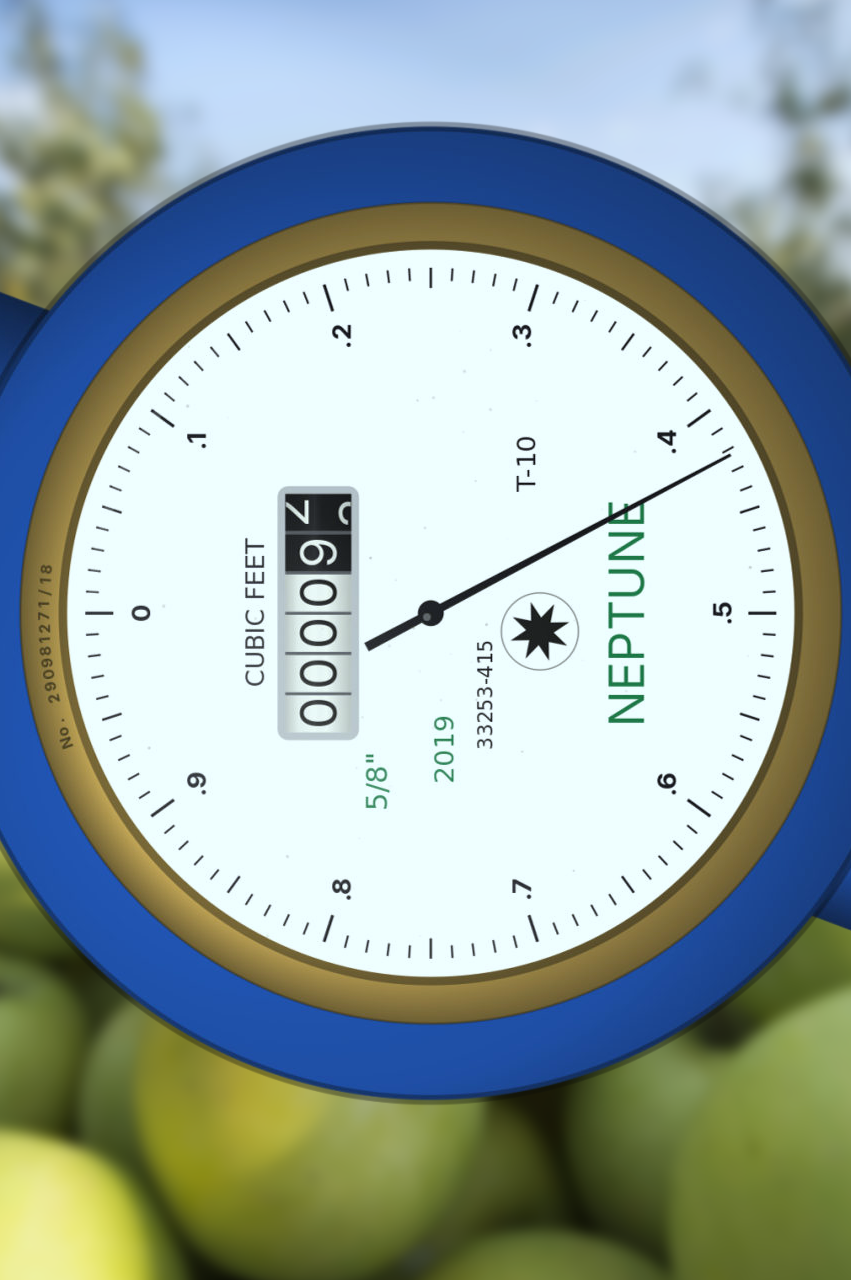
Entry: 92.42 ft³
